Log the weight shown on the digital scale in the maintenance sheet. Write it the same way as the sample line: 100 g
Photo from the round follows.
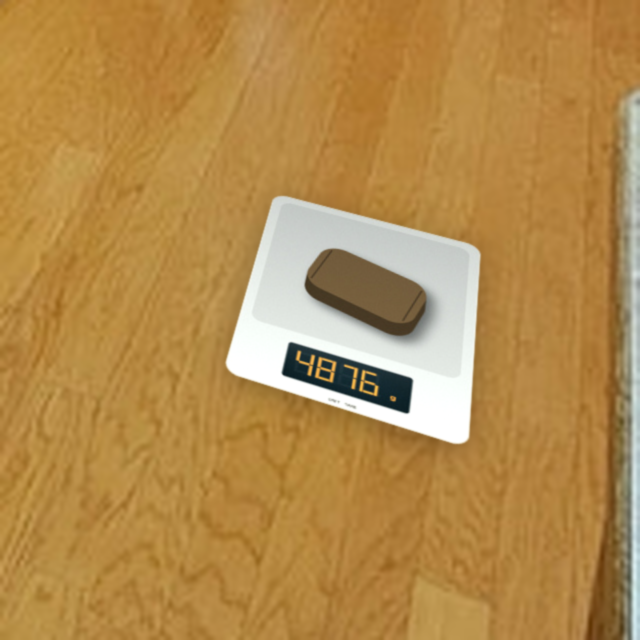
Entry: 4876 g
